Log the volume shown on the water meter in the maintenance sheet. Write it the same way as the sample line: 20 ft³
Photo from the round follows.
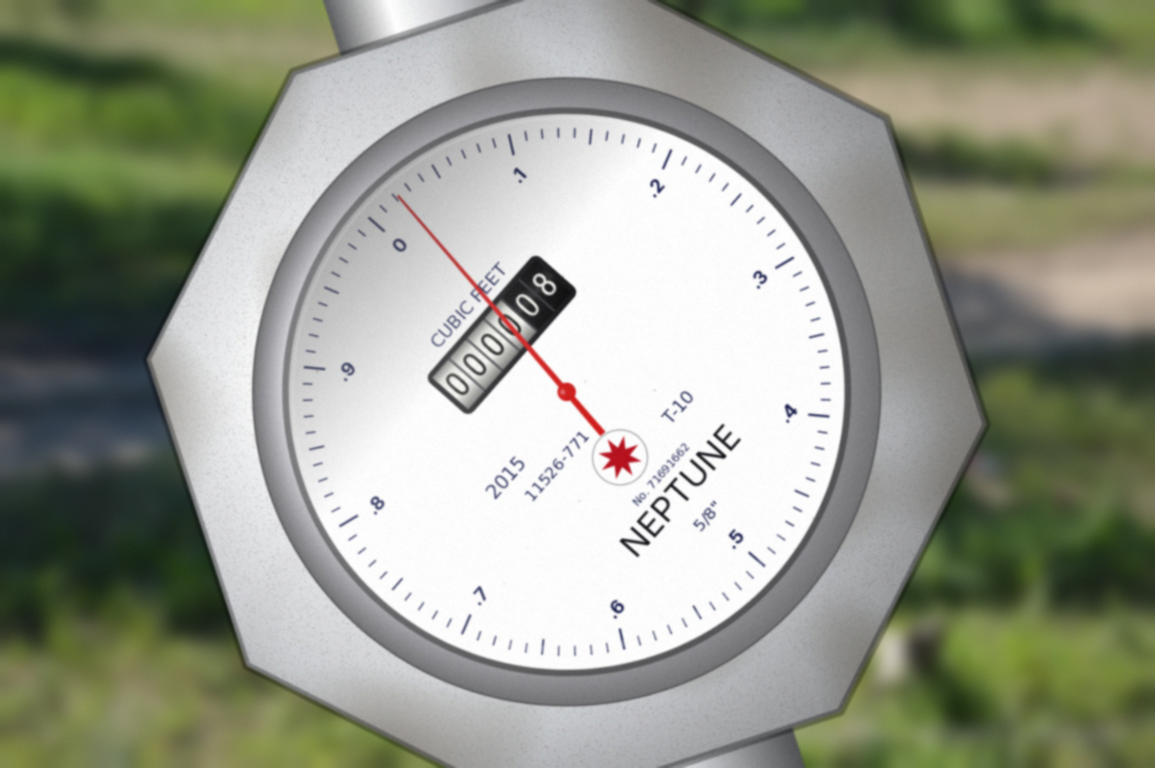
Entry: 8.02 ft³
